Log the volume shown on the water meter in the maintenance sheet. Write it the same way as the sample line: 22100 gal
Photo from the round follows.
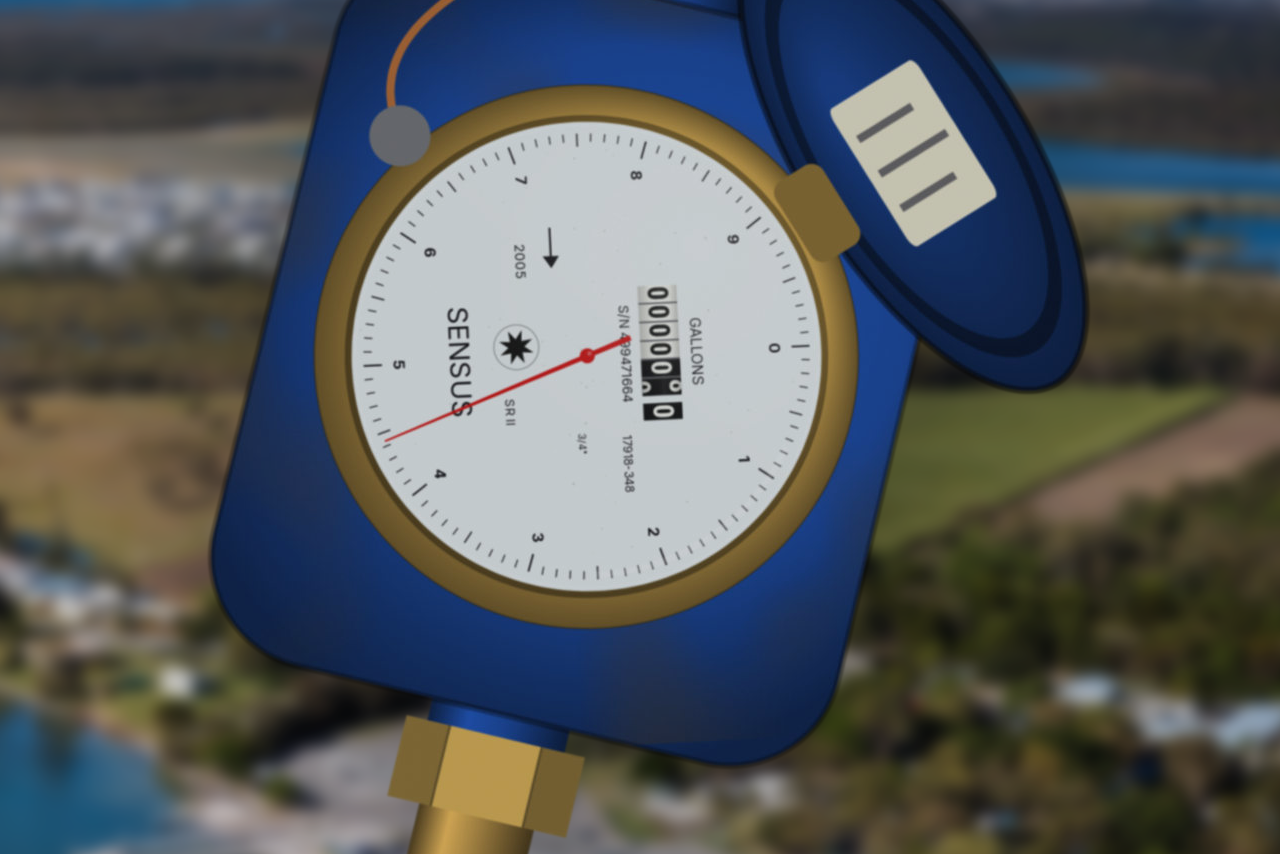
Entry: 84.4 gal
